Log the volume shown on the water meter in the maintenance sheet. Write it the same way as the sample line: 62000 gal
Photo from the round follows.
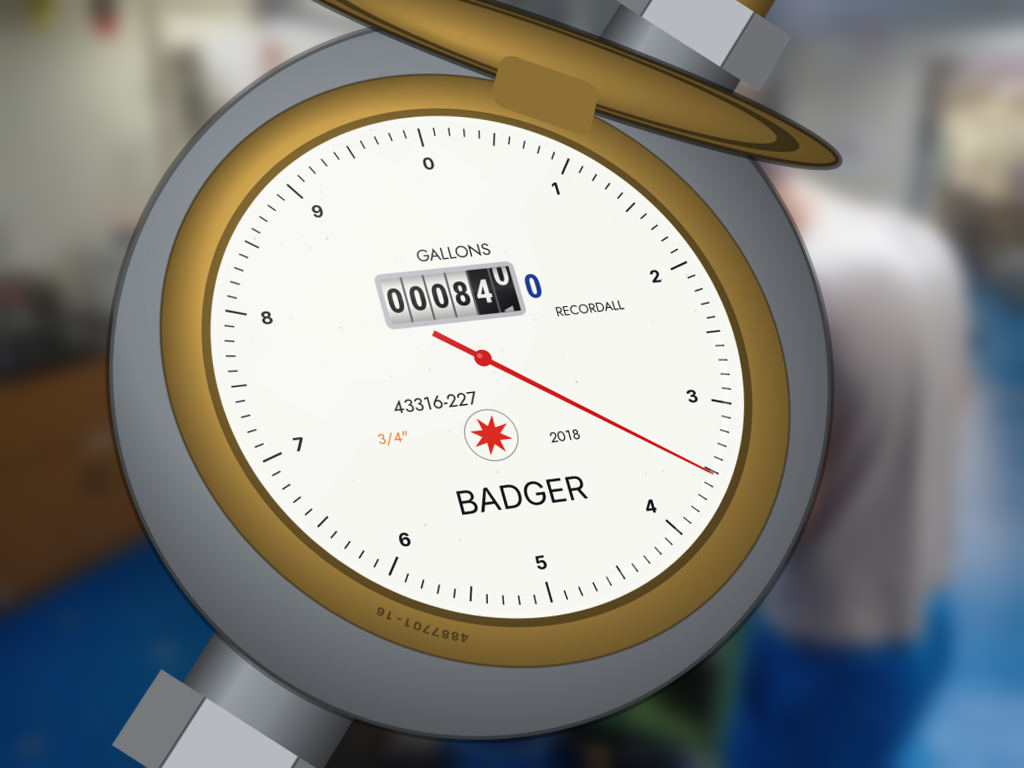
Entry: 8403.5 gal
